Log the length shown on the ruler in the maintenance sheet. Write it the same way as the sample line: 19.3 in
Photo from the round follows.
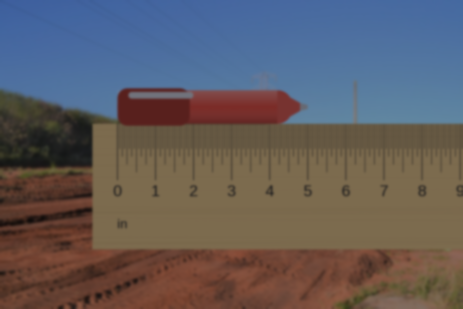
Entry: 5 in
